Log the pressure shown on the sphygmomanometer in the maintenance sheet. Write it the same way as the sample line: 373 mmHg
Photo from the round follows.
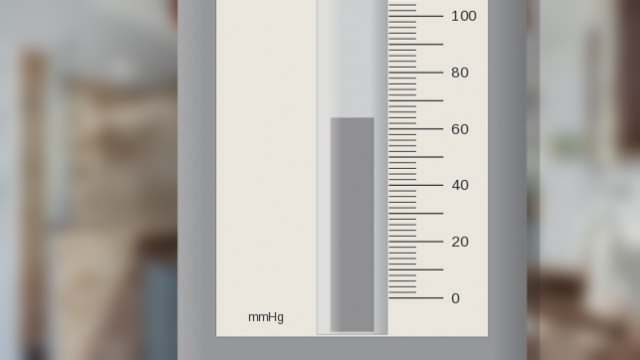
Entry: 64 mmHg
